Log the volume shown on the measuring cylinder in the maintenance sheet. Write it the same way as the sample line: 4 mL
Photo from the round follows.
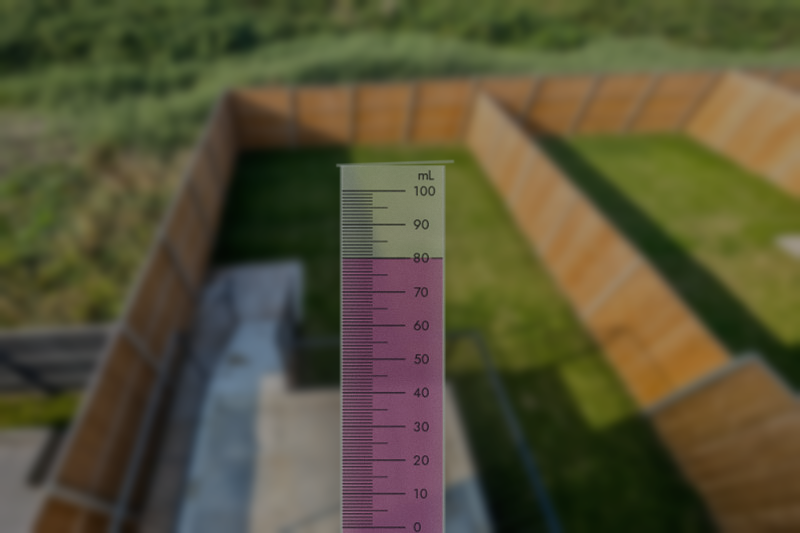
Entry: 80 mL
